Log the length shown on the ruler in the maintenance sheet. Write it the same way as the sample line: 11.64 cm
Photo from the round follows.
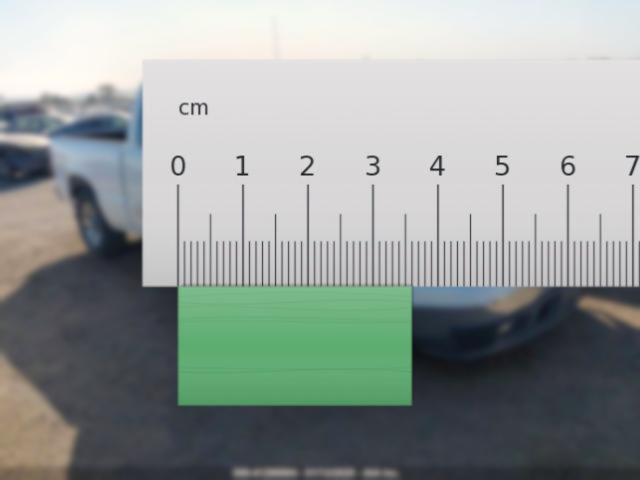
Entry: 3.6 cm
